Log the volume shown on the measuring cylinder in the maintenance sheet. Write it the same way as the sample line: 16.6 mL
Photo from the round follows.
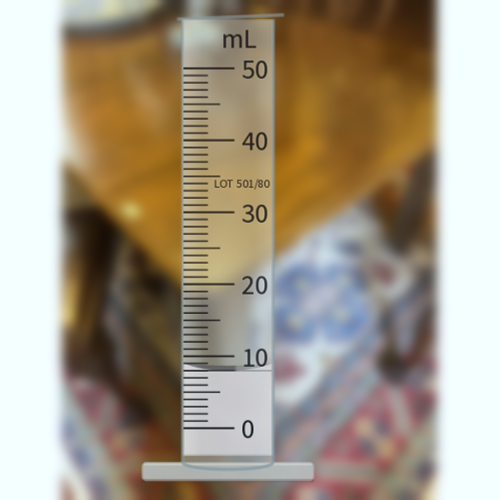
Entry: 8 mL
